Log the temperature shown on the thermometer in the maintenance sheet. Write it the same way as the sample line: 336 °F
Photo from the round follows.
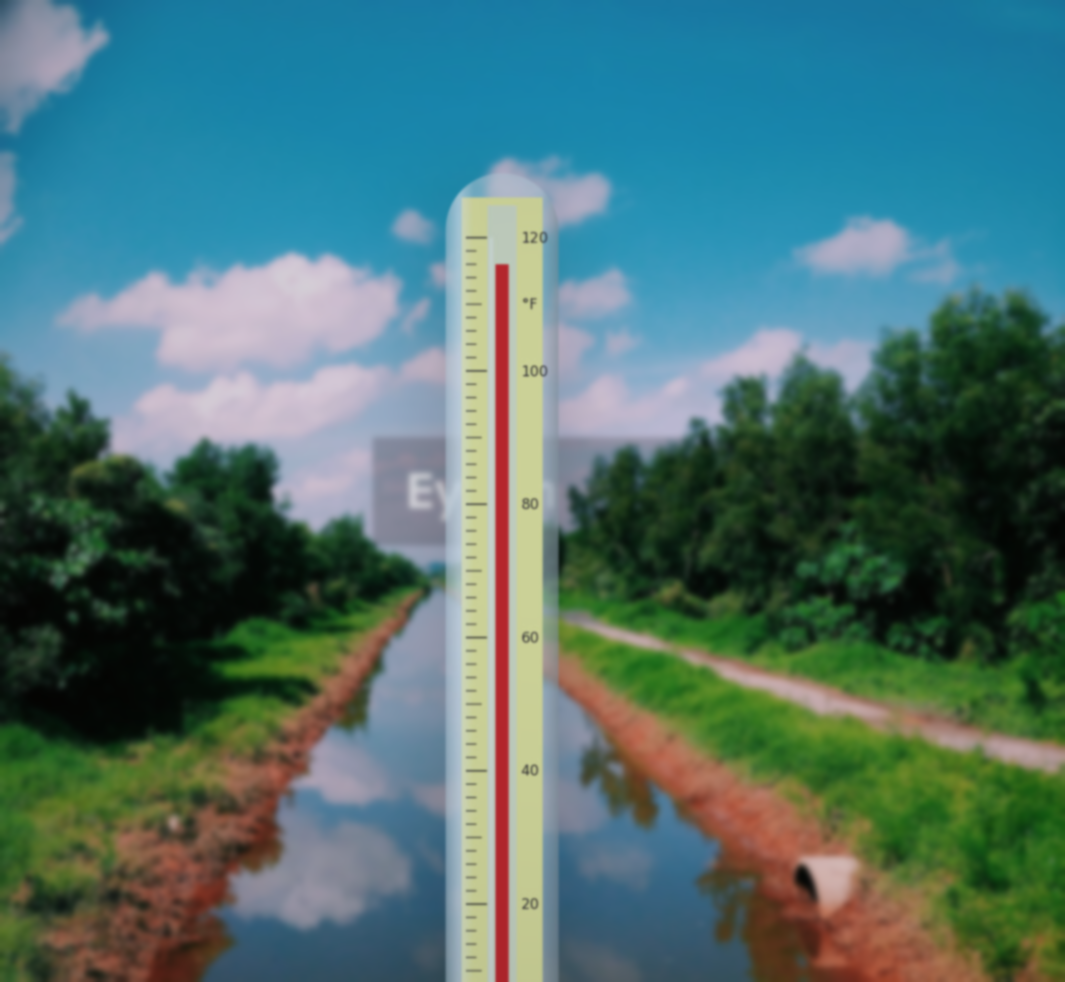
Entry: 116 °F
